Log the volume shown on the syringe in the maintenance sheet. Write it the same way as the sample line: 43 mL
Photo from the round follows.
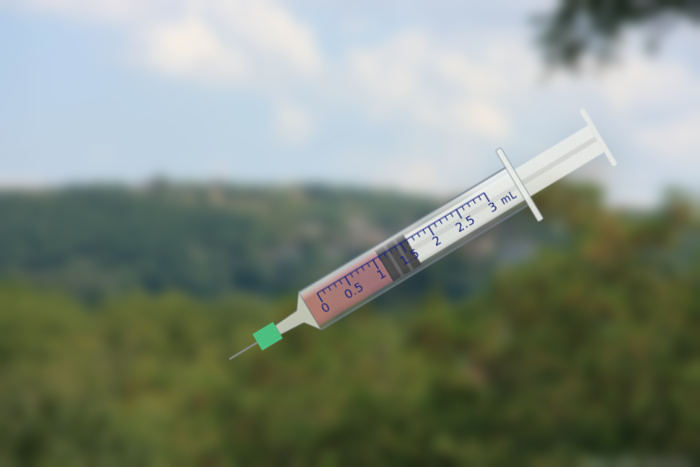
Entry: 1.1 mL
